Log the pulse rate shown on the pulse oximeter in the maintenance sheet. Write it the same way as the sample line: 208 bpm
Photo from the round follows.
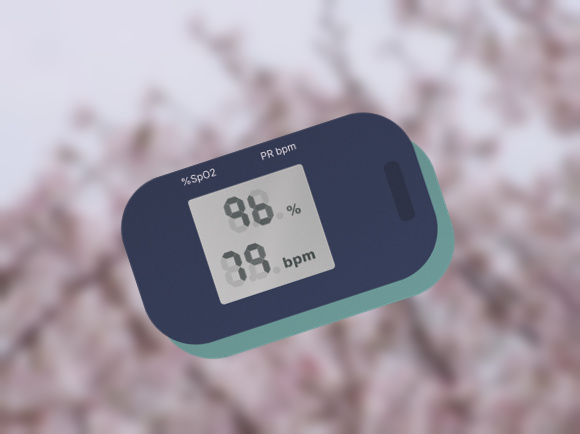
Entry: 79 bpm
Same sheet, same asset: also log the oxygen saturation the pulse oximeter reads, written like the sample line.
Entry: 96 %
